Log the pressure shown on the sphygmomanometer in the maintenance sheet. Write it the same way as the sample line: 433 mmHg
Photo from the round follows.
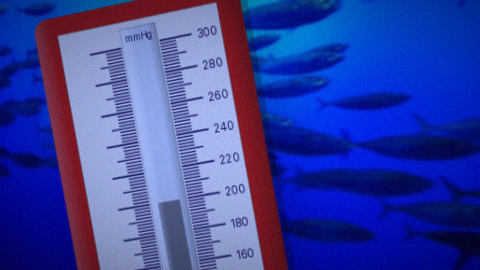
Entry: 200 mmHg
